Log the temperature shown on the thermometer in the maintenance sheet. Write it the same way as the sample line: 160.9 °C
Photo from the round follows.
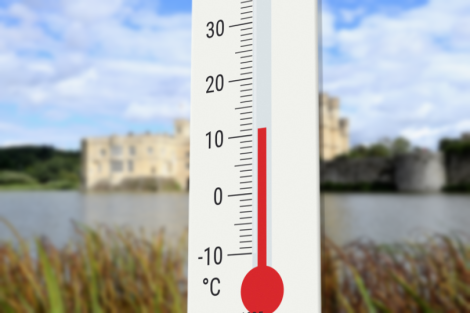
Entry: 11 °C
